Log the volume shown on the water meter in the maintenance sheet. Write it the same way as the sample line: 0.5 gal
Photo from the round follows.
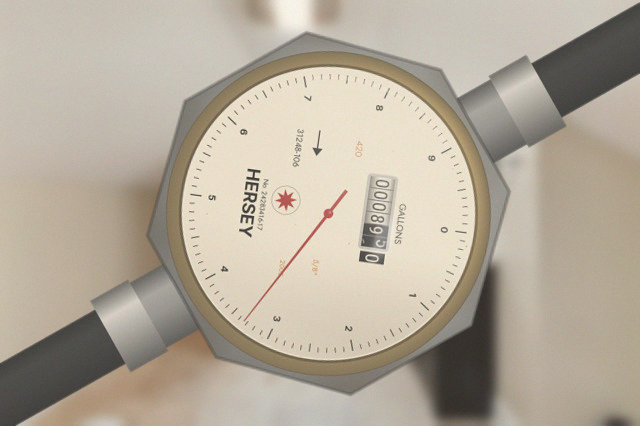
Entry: 8953.3 gal
